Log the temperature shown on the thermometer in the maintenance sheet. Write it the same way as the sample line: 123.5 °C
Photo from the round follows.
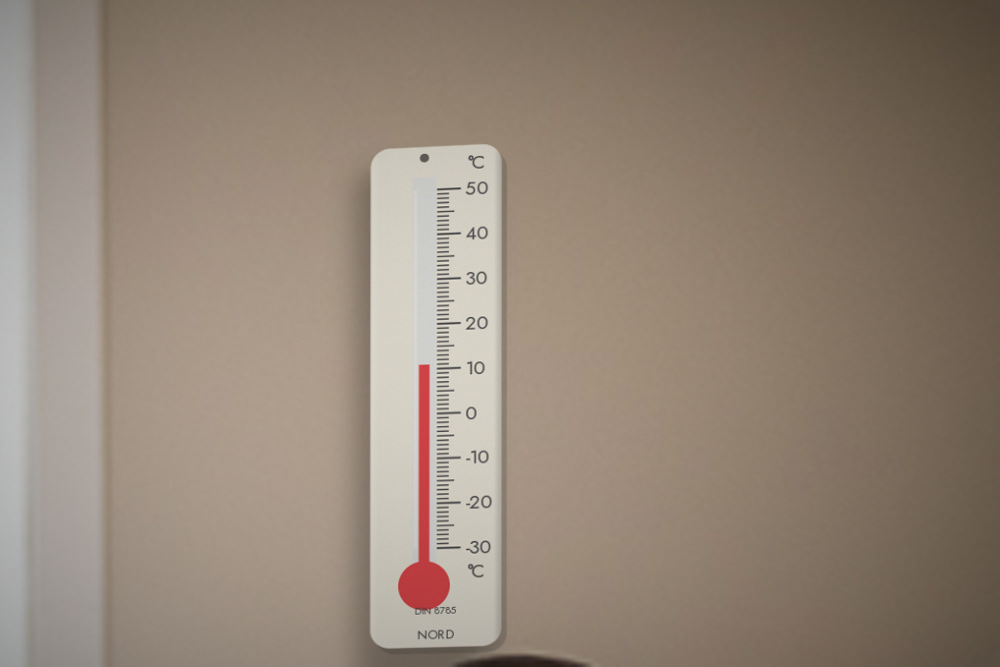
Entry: 11 °C
